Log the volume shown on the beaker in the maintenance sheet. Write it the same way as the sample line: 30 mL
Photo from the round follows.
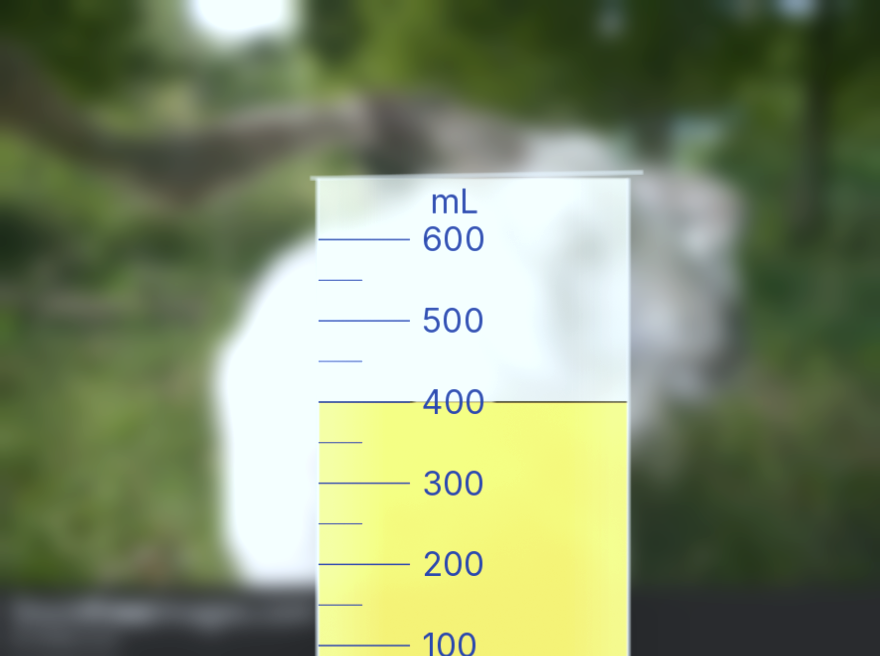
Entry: 400 mL
